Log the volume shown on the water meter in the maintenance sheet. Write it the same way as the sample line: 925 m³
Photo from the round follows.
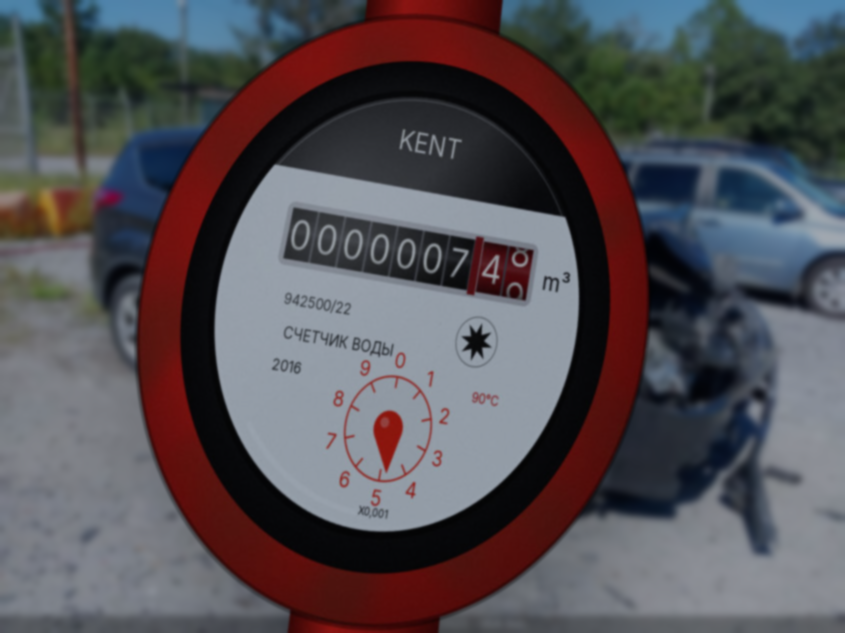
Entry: 7.484 m³
